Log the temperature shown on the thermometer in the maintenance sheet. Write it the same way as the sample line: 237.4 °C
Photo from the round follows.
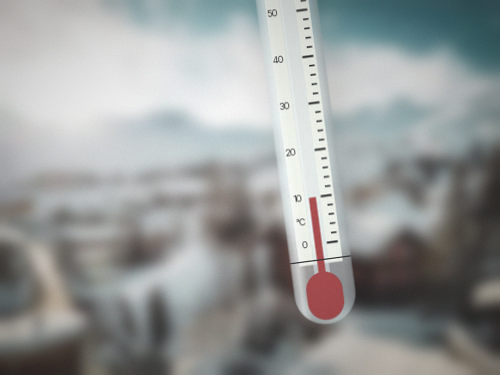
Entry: 10 °C
